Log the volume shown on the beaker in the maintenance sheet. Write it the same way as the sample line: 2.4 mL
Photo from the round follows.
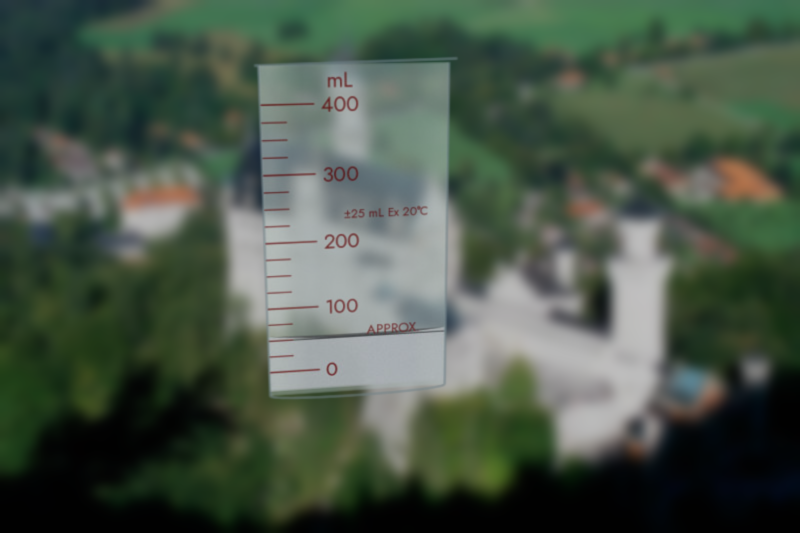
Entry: 50 mL
